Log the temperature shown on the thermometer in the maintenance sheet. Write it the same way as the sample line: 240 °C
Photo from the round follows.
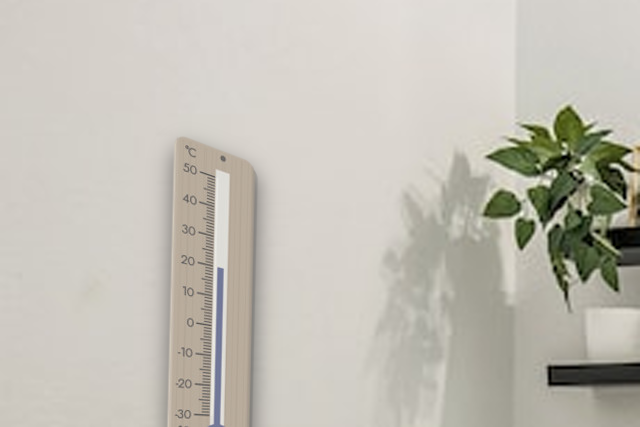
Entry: 20 °C
